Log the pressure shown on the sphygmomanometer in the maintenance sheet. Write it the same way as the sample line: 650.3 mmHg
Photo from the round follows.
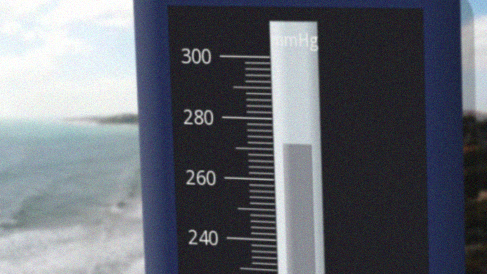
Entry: 272 mmHg
